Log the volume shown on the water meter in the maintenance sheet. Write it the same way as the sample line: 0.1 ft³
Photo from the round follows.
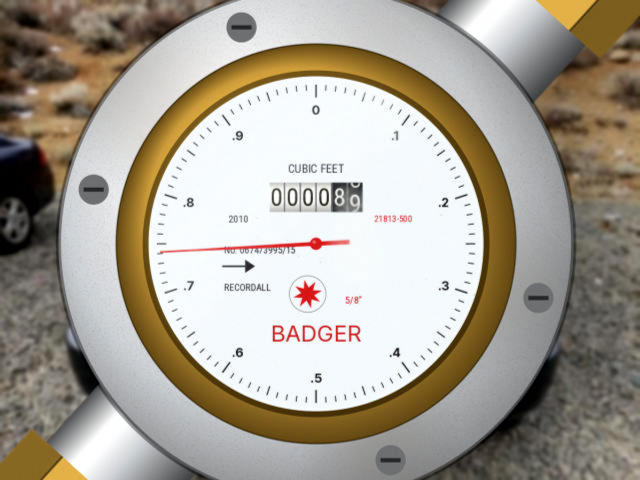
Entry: 88.74 ft³
